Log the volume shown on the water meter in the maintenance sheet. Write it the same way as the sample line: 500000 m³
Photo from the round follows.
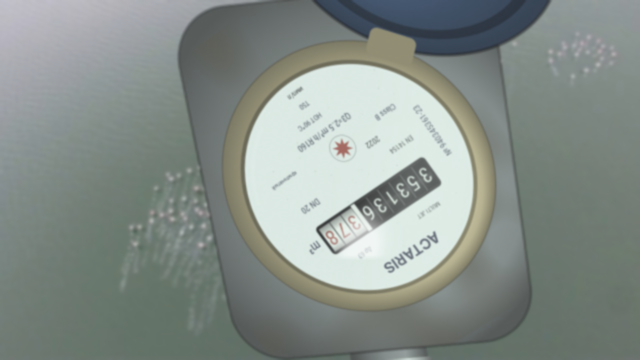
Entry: 353136.378 m³
